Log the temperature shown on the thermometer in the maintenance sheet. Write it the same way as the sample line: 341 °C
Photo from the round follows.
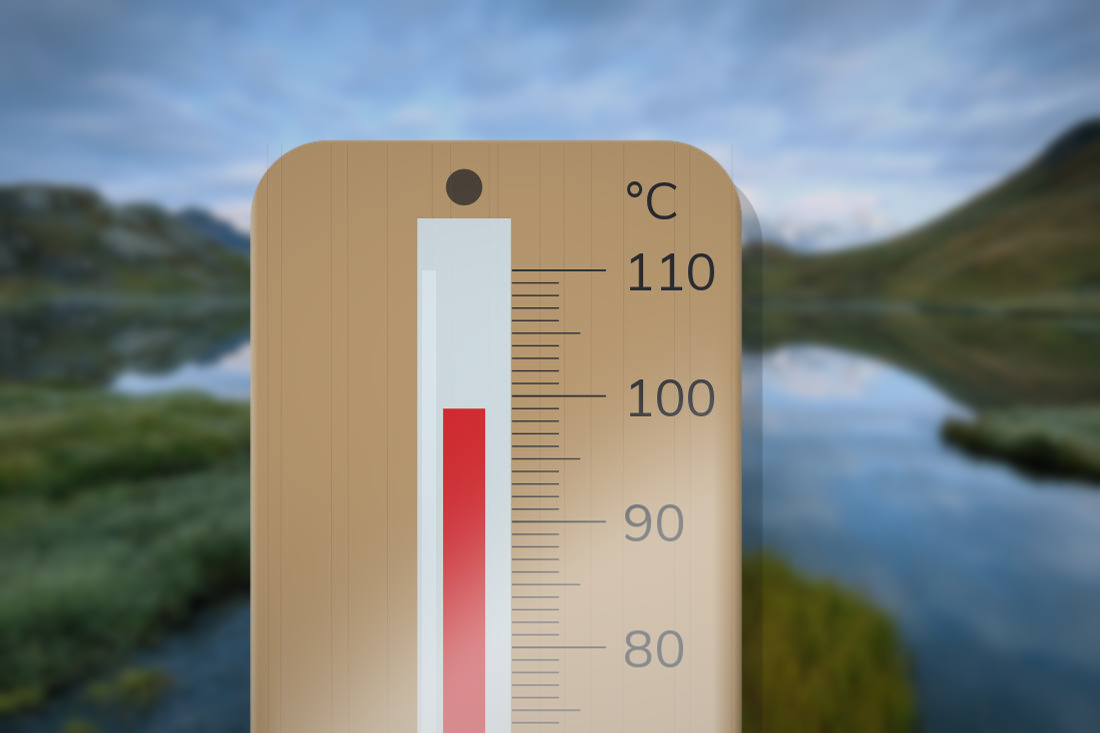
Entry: 99 °C
